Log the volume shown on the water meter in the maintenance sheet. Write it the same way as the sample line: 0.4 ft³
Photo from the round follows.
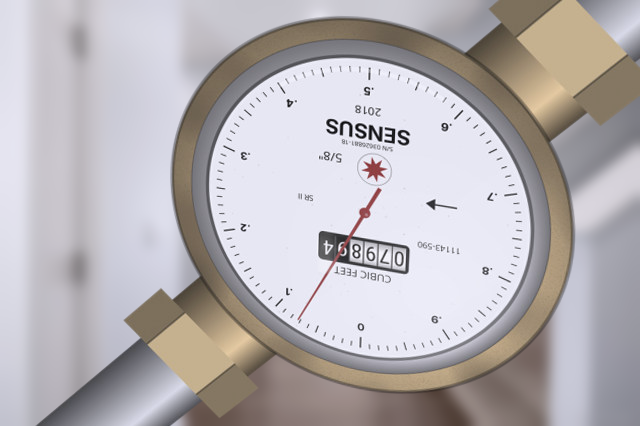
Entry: 79894.07 ft³
